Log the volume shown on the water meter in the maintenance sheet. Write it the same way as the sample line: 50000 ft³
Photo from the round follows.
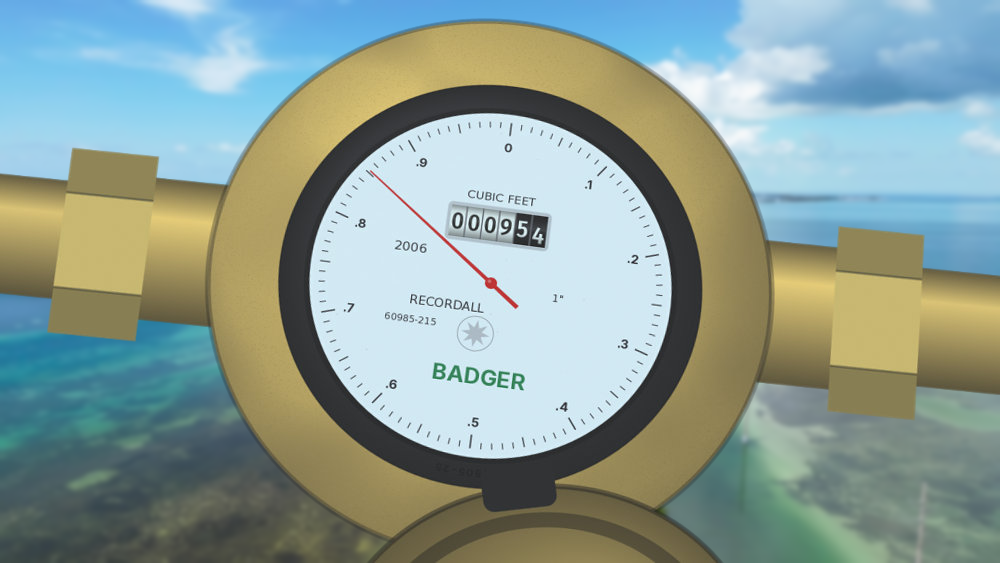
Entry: 953.85 ft³
